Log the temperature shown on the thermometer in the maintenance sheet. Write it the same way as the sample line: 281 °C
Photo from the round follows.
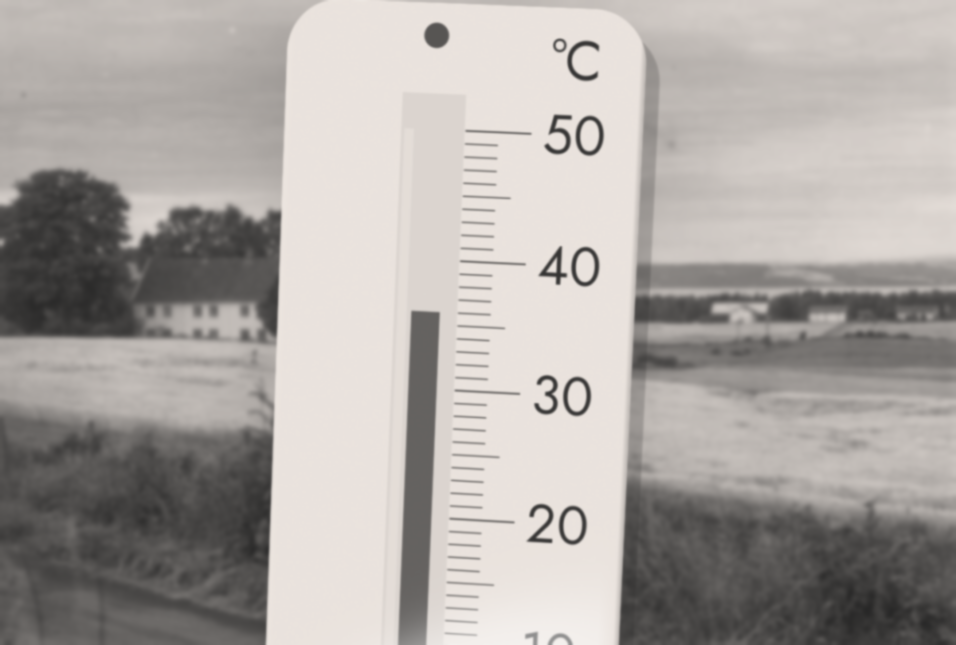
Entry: 36 °C
